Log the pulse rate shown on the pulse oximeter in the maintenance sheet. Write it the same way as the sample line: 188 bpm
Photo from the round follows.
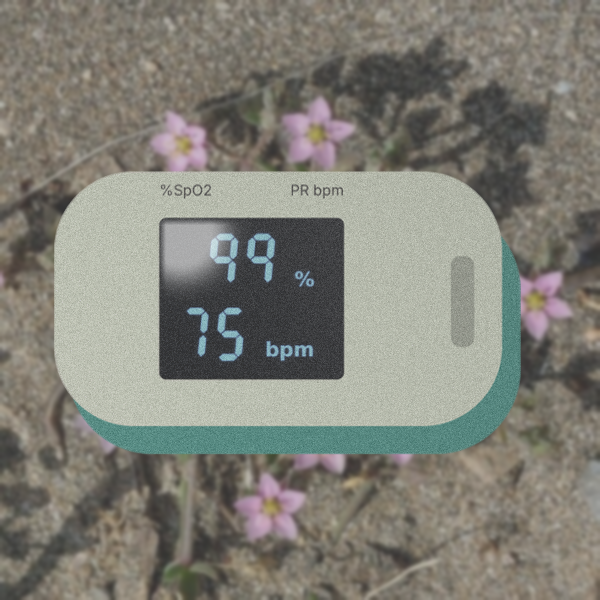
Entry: 75 bpm
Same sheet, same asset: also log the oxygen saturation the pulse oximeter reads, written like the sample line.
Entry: 99 %
